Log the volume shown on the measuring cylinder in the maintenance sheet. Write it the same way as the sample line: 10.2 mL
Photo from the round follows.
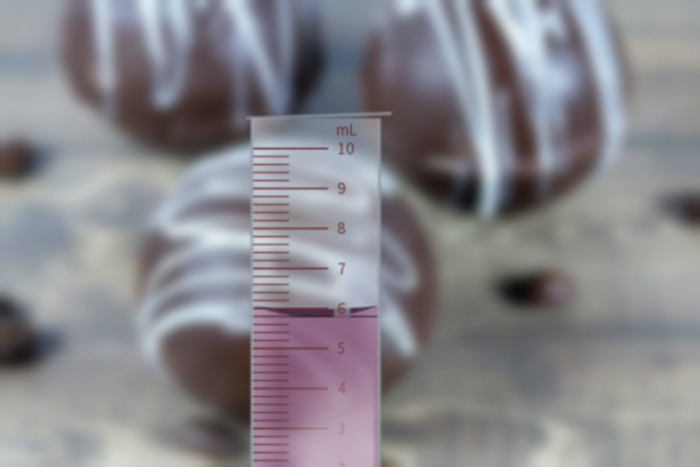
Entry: 5.8 mL
